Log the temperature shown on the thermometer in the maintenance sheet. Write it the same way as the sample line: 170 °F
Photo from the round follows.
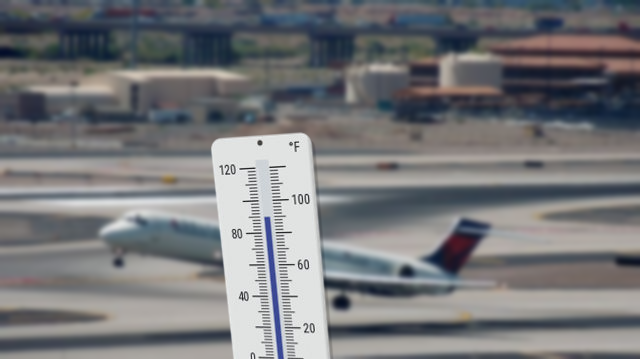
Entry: 90 °F
